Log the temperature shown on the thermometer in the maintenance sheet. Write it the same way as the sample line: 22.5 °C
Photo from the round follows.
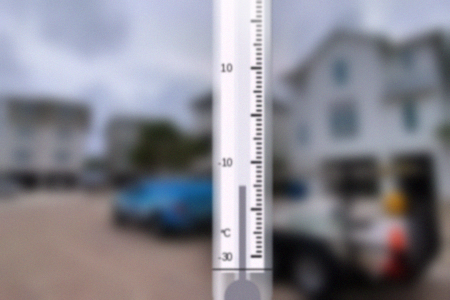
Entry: -15 °C
